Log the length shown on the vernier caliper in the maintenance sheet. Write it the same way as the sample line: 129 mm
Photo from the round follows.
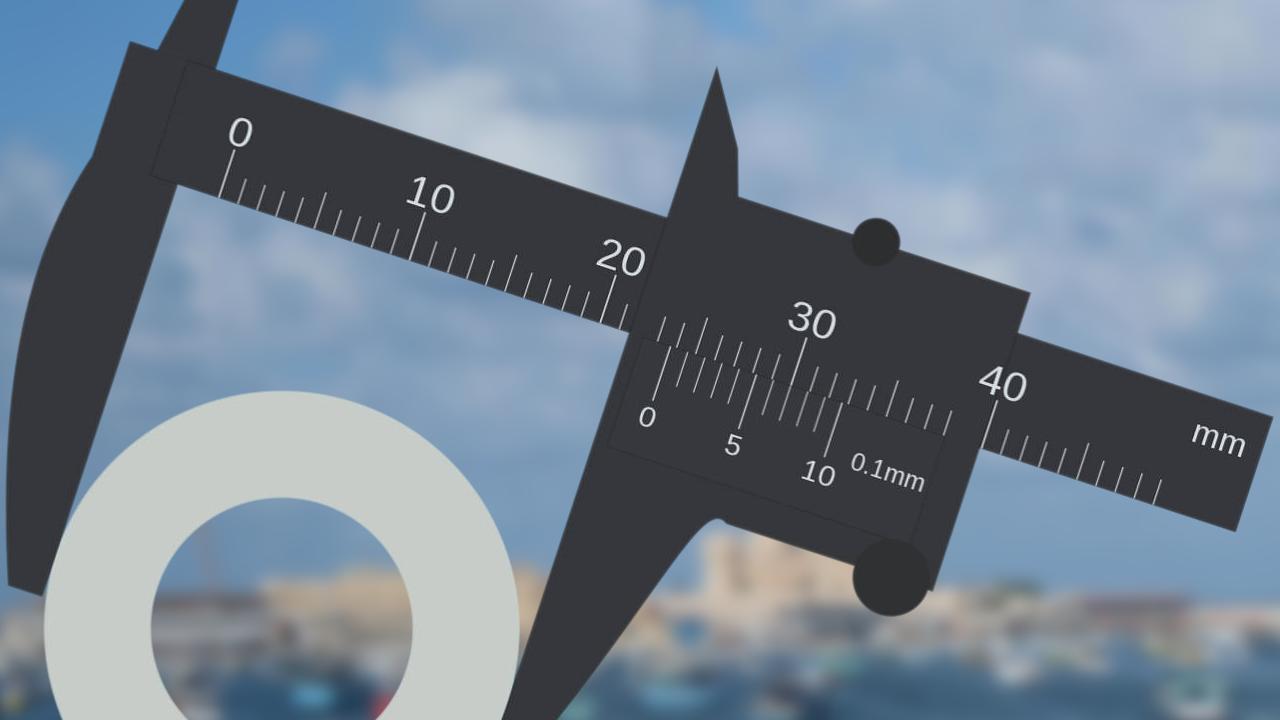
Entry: 23.7 mm
